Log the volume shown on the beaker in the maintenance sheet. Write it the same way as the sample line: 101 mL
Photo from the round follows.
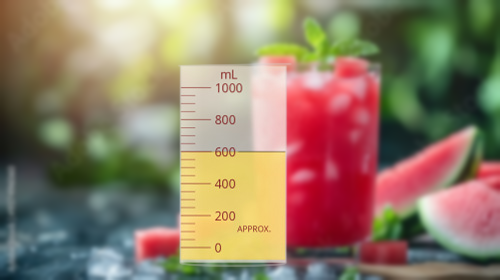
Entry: 600 mL
